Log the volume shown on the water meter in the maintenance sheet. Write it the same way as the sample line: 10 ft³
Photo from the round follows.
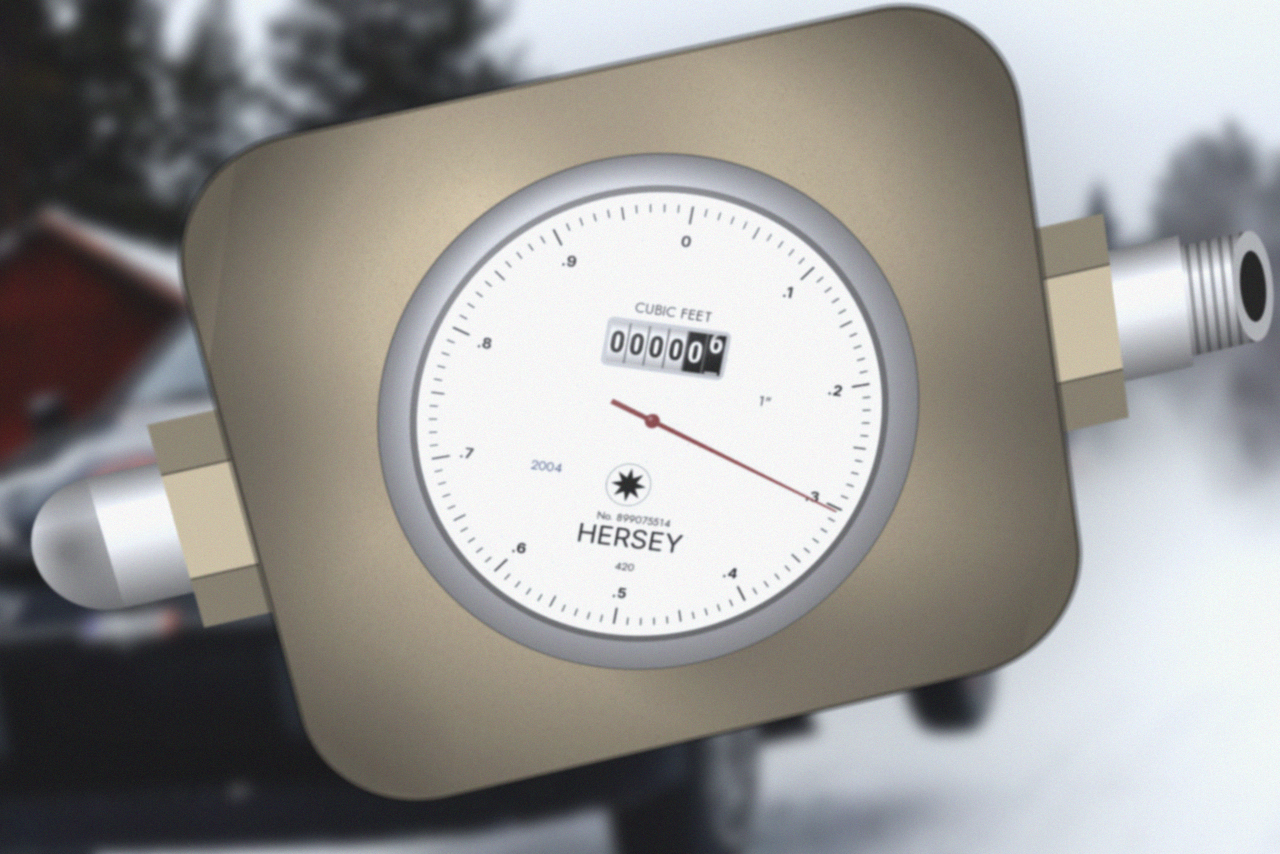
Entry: 6.30 ft³
